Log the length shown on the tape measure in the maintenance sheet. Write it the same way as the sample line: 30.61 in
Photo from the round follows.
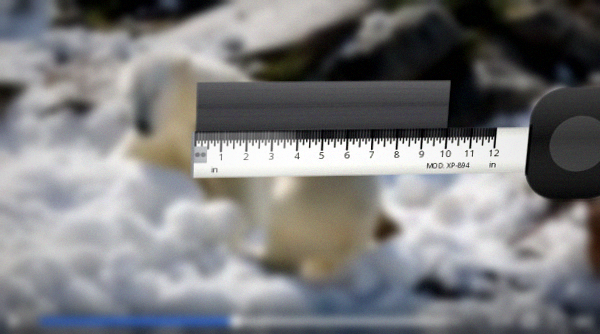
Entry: 10 in
